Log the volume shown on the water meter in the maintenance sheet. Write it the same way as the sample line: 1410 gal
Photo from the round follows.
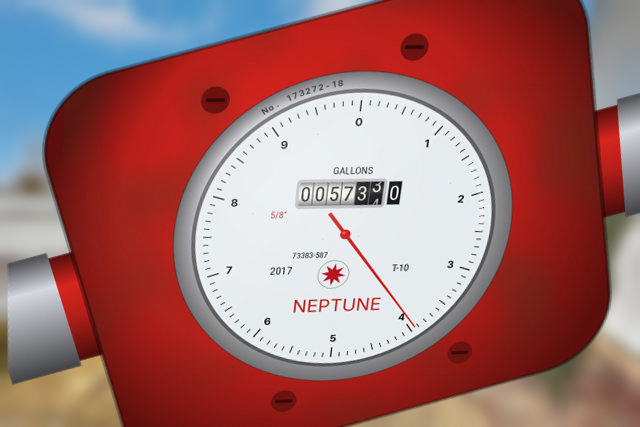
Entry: 57333.9 gal
